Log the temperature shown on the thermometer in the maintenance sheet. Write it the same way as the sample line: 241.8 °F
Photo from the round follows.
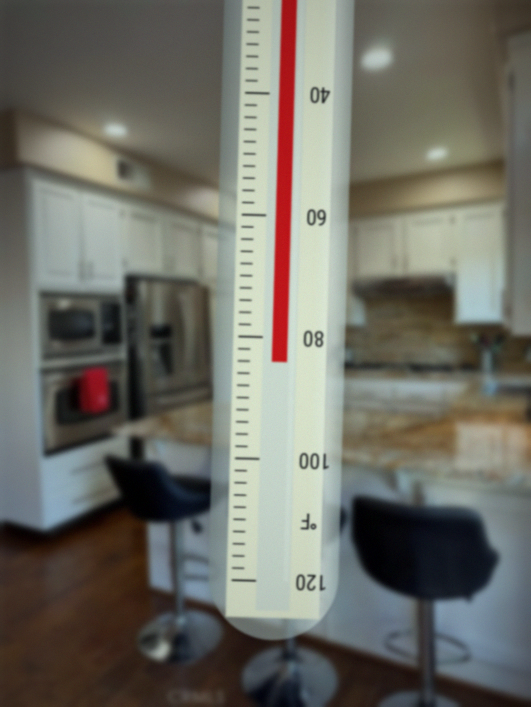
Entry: 84 °F
